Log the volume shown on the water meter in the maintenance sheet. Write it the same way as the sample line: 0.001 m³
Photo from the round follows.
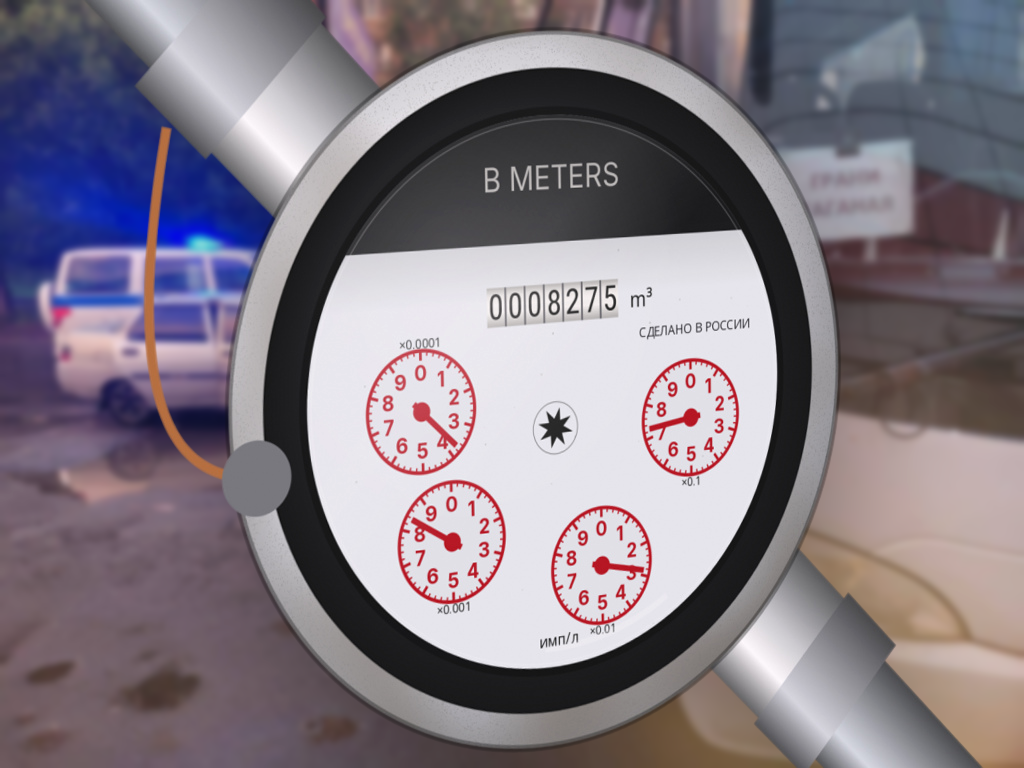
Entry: 8275.7283 m³
